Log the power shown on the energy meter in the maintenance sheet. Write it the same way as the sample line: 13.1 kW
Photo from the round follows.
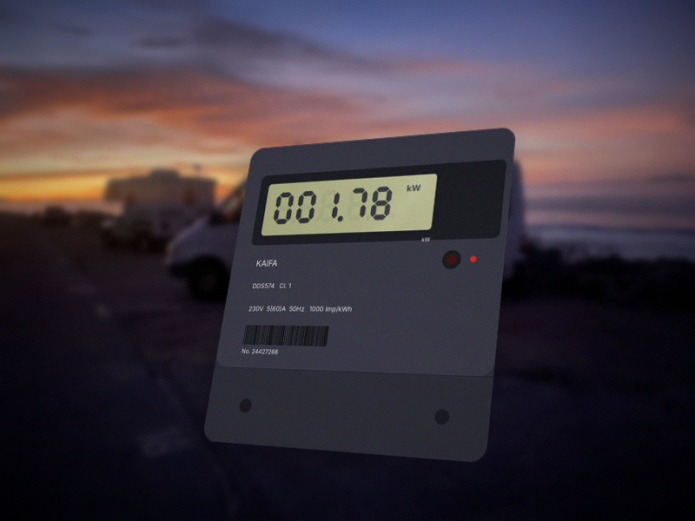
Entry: 1.78 kW
